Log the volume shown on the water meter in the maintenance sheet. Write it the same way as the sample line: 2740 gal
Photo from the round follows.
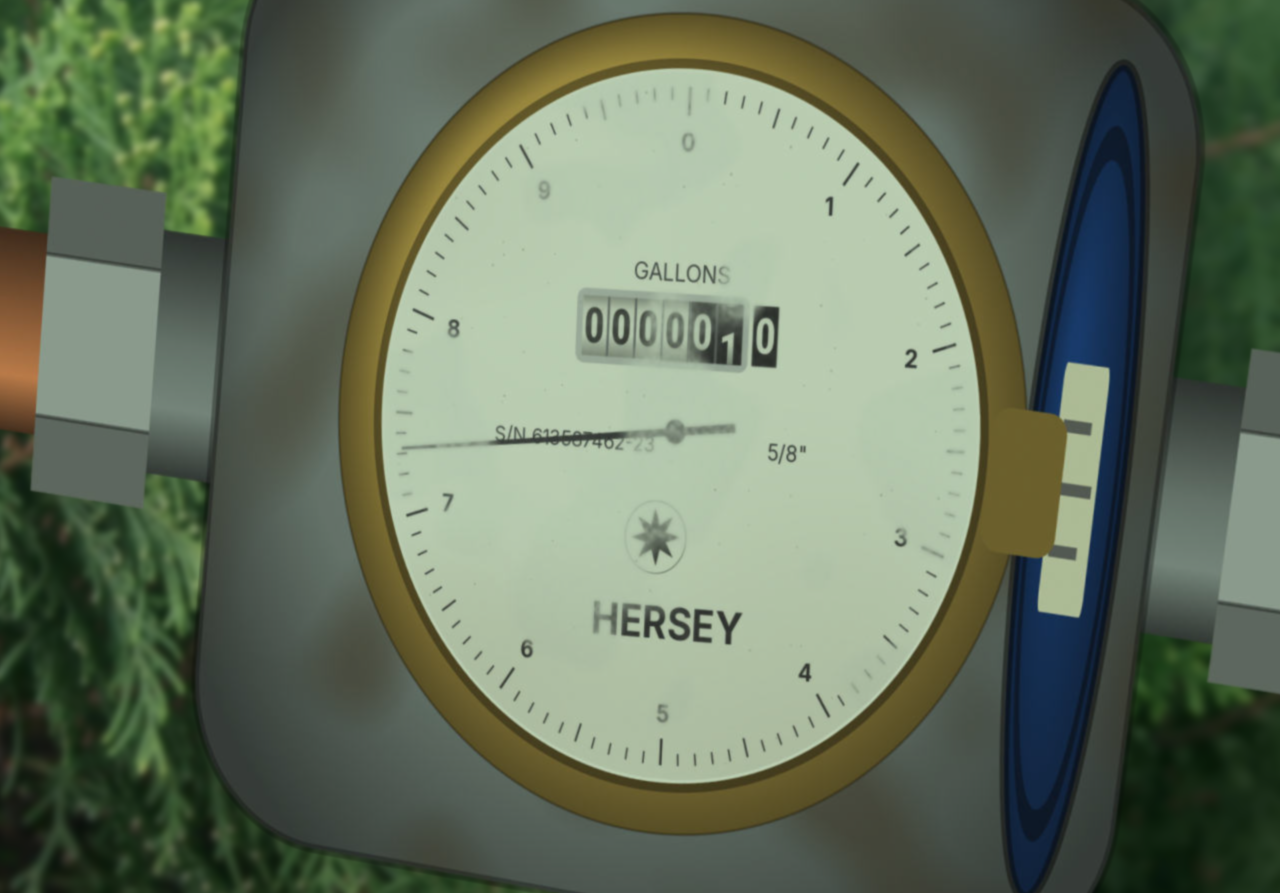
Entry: 7.3 gal
